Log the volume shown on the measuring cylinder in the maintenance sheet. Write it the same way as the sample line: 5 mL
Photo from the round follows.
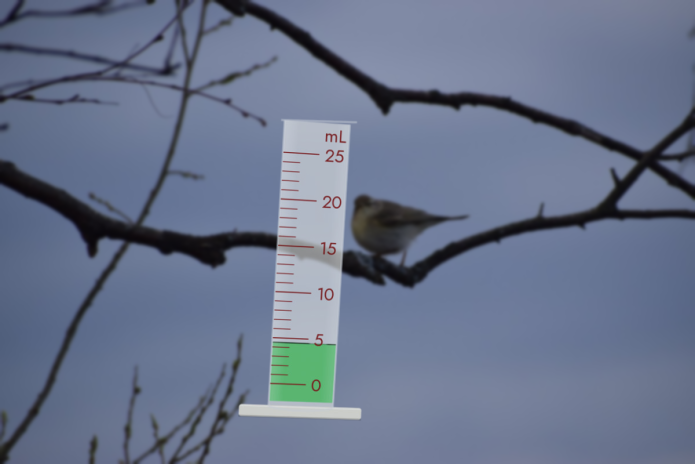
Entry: 4.5 mL
